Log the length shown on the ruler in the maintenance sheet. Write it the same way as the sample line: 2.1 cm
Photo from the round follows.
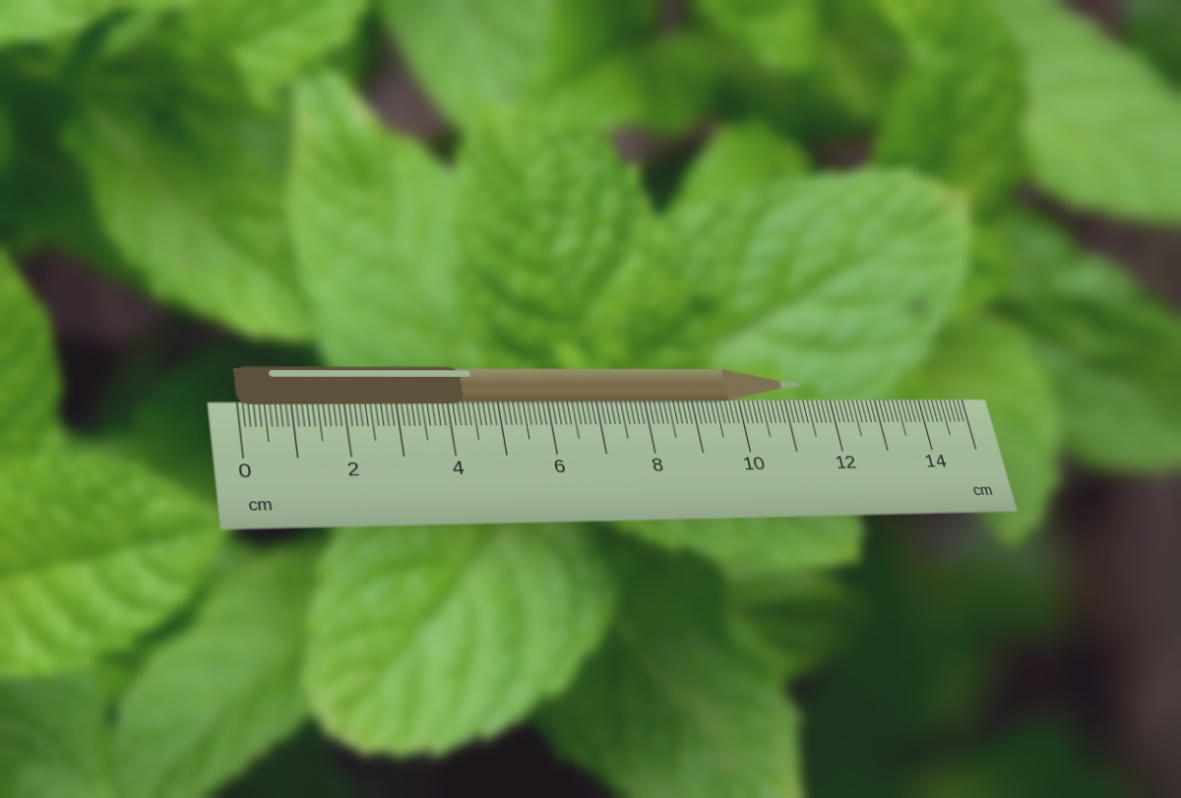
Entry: 11.4 cm
